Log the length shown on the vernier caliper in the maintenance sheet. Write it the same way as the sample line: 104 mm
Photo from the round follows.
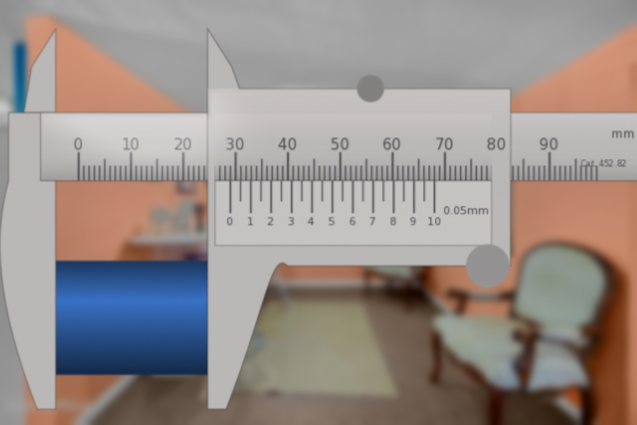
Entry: 29.0 mm
